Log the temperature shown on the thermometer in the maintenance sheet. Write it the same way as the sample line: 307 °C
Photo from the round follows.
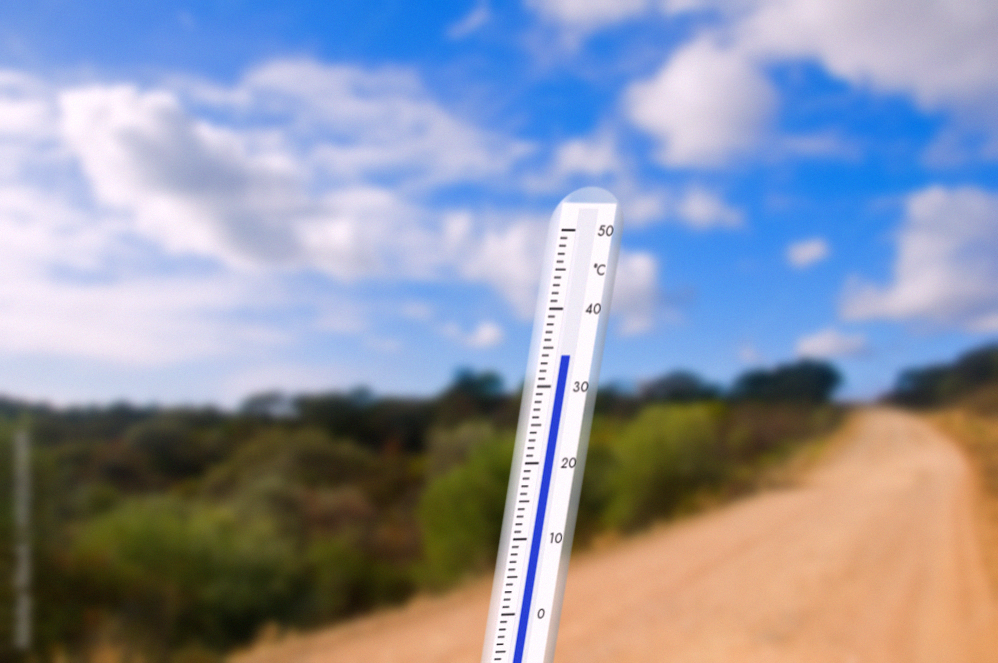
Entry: 34 °C
